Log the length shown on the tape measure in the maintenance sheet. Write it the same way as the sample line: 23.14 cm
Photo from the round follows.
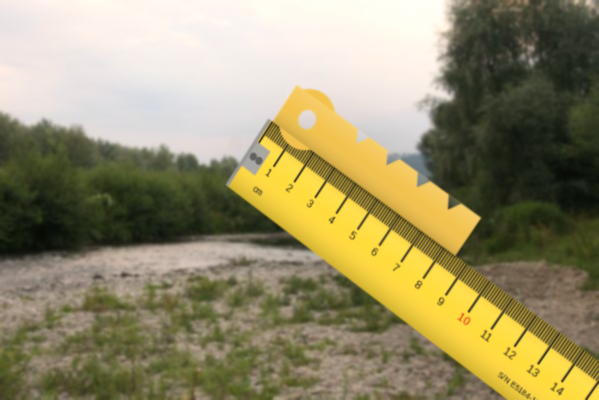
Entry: 8.5 cm
